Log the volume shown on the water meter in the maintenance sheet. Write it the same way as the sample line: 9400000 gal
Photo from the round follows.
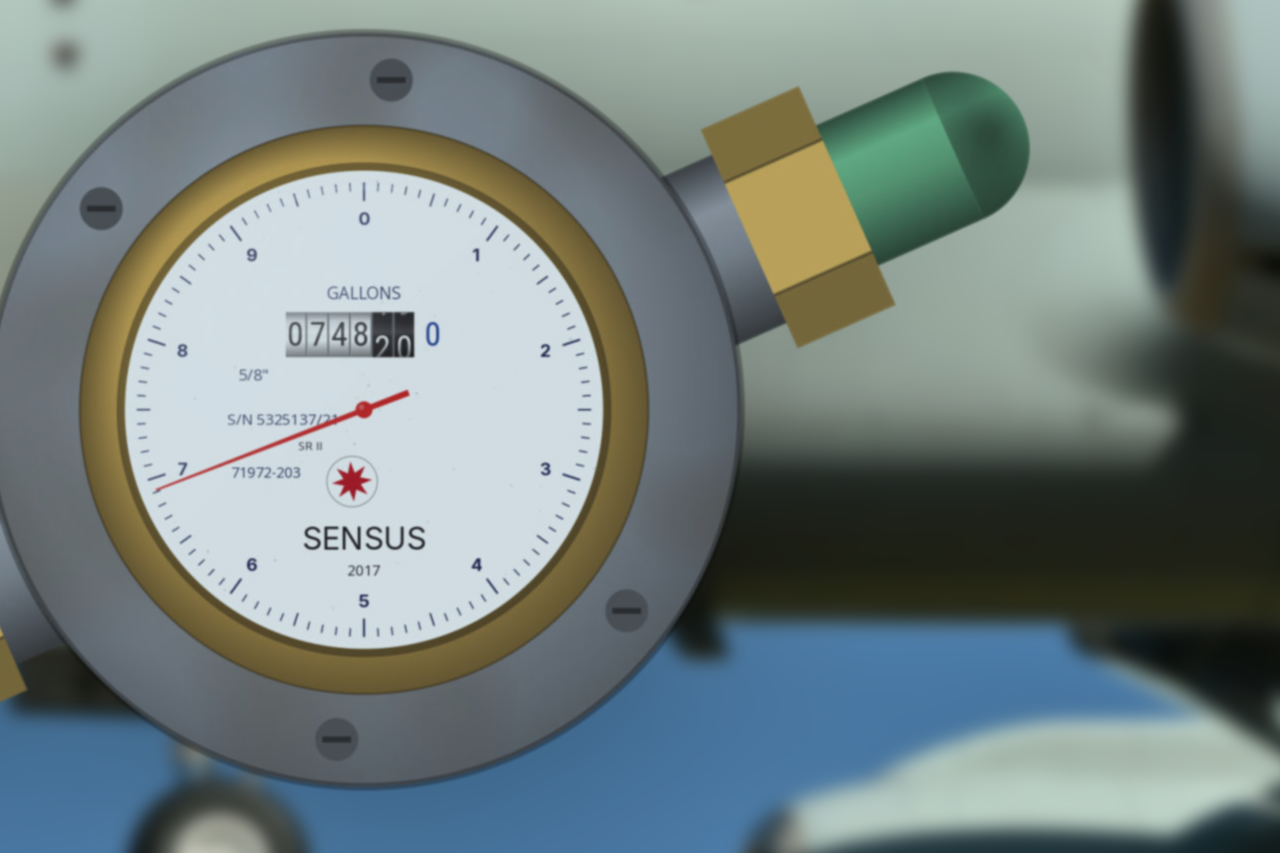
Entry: 748196.9 gal
